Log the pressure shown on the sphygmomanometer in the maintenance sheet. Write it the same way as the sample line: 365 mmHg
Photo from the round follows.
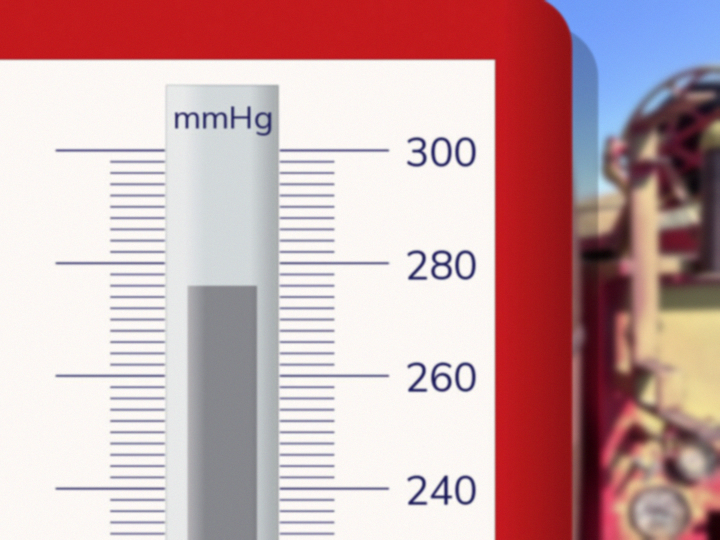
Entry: 276 mmHg
